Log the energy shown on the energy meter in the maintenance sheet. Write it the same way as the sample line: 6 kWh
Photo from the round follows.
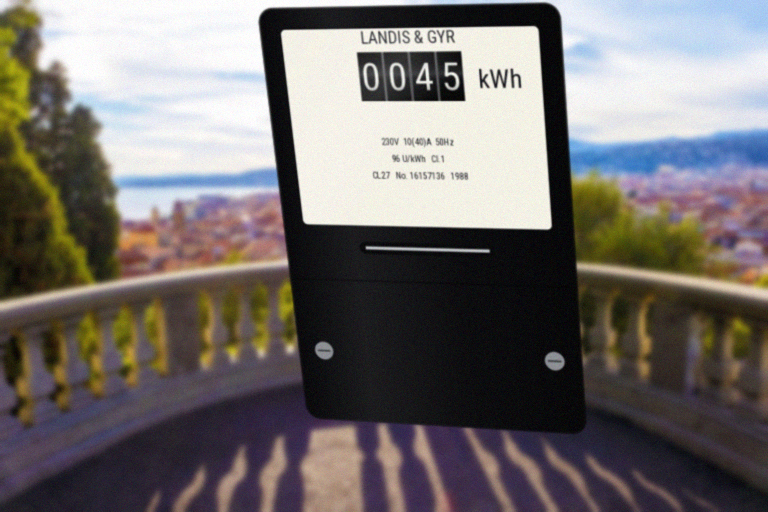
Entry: 45 kWh
